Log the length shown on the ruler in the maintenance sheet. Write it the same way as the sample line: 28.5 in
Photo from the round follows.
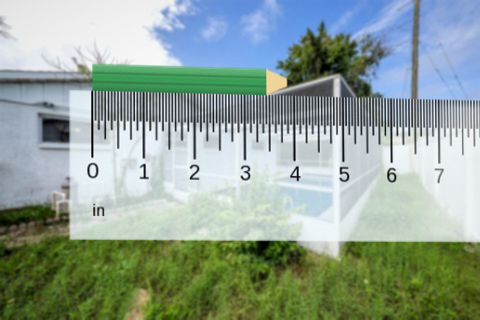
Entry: 4 in
